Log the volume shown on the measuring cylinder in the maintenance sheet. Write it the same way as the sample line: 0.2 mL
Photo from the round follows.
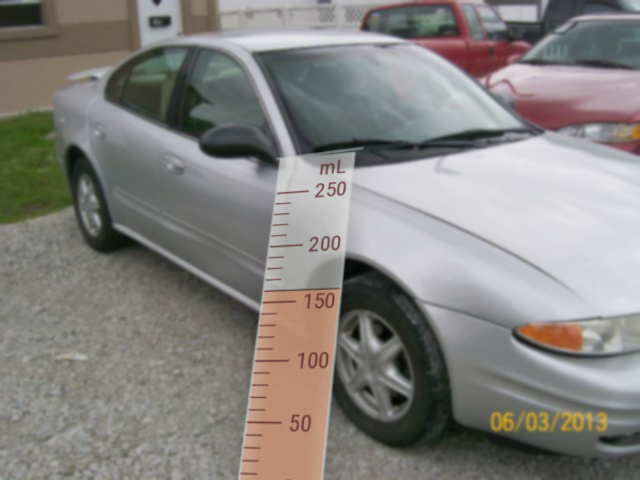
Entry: 160 mL
